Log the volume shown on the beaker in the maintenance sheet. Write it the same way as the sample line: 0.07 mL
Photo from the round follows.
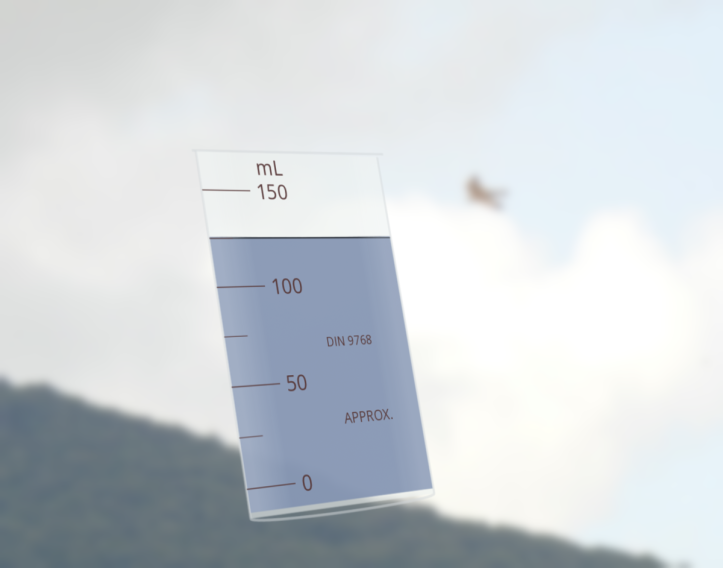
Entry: 125 mL
